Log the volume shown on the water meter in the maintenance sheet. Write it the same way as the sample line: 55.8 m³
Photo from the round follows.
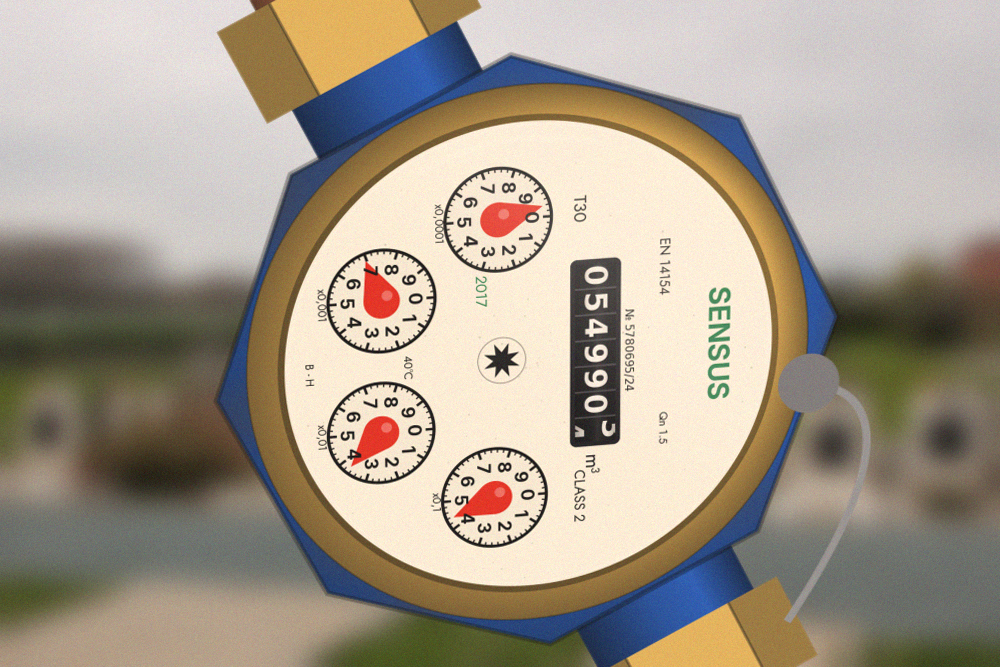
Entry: 549903.4369 m³
